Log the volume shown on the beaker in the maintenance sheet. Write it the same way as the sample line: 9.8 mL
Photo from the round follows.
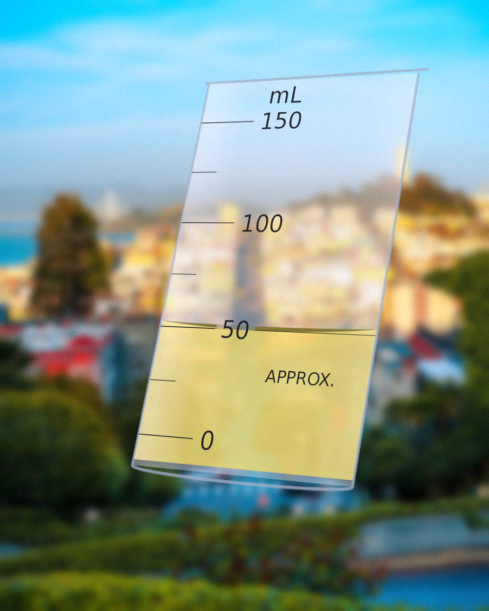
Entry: 50 mL
